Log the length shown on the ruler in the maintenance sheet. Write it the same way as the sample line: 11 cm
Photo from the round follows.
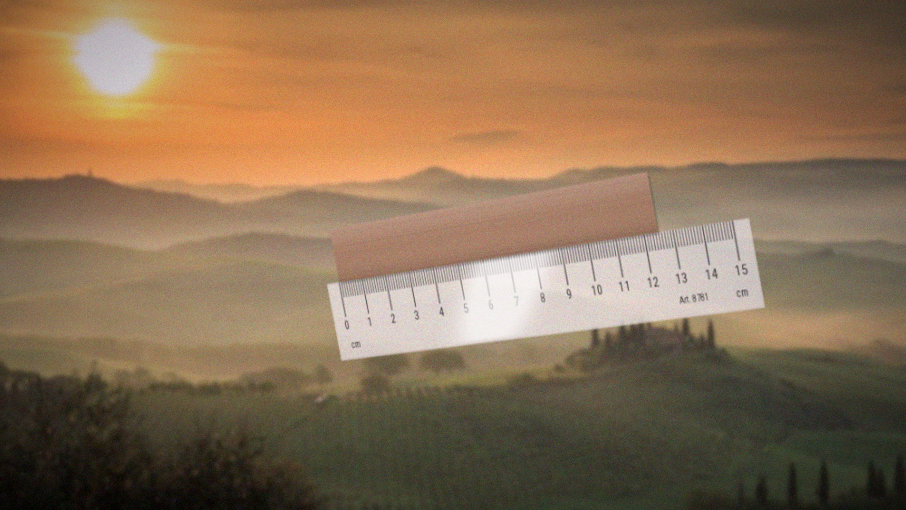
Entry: 12.5 cm
